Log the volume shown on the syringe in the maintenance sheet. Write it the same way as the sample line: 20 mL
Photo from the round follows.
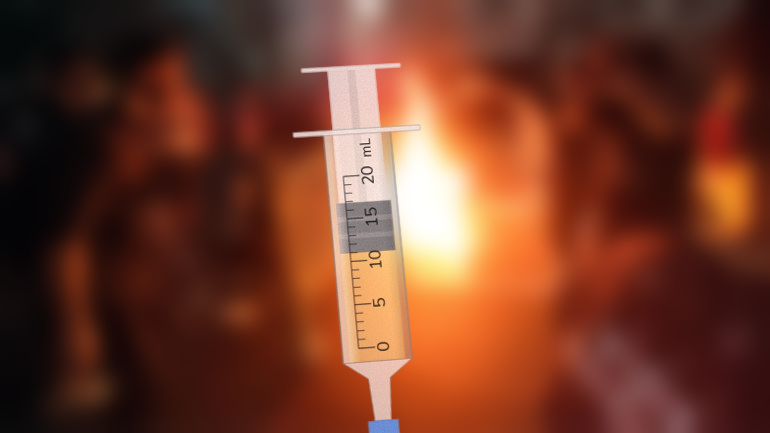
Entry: 11 mL
